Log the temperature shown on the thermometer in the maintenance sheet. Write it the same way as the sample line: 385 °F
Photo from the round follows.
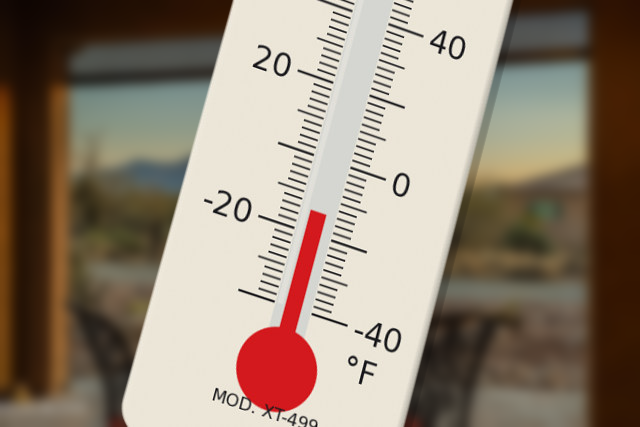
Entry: -14 °F
